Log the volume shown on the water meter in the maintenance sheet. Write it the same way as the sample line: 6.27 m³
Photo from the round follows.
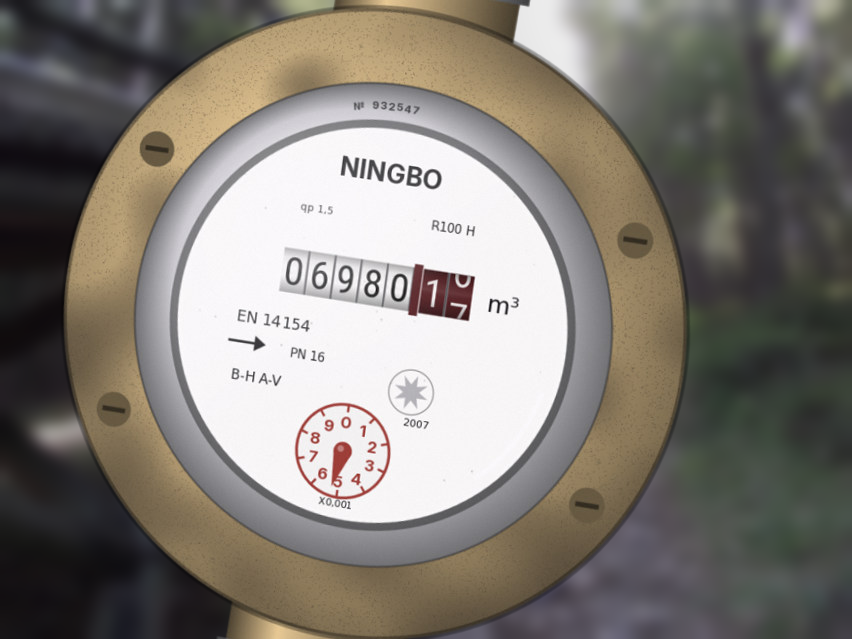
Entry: 6980.165 m³
